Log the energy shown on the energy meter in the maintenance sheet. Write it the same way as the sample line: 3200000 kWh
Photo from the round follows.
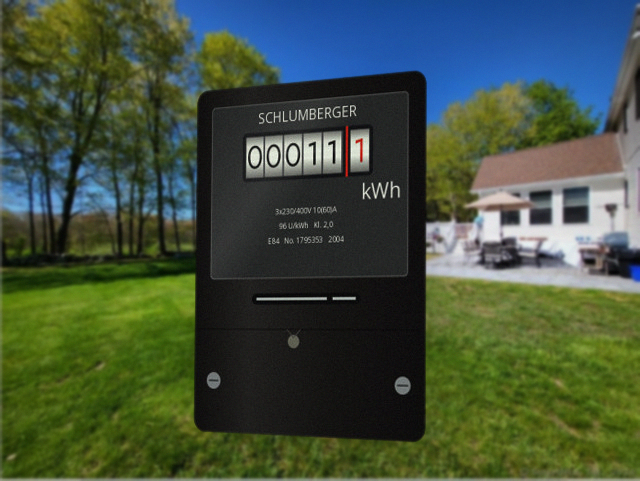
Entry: 11.1 kWh
